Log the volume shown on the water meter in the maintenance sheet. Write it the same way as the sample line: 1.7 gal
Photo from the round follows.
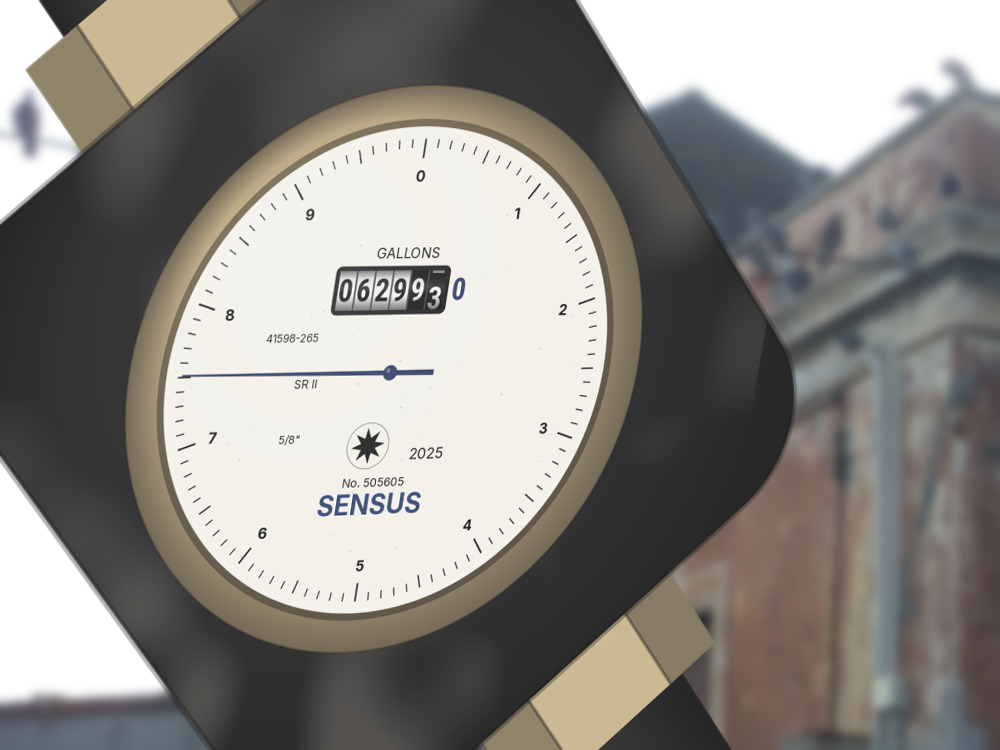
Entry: 629927.5 gal
